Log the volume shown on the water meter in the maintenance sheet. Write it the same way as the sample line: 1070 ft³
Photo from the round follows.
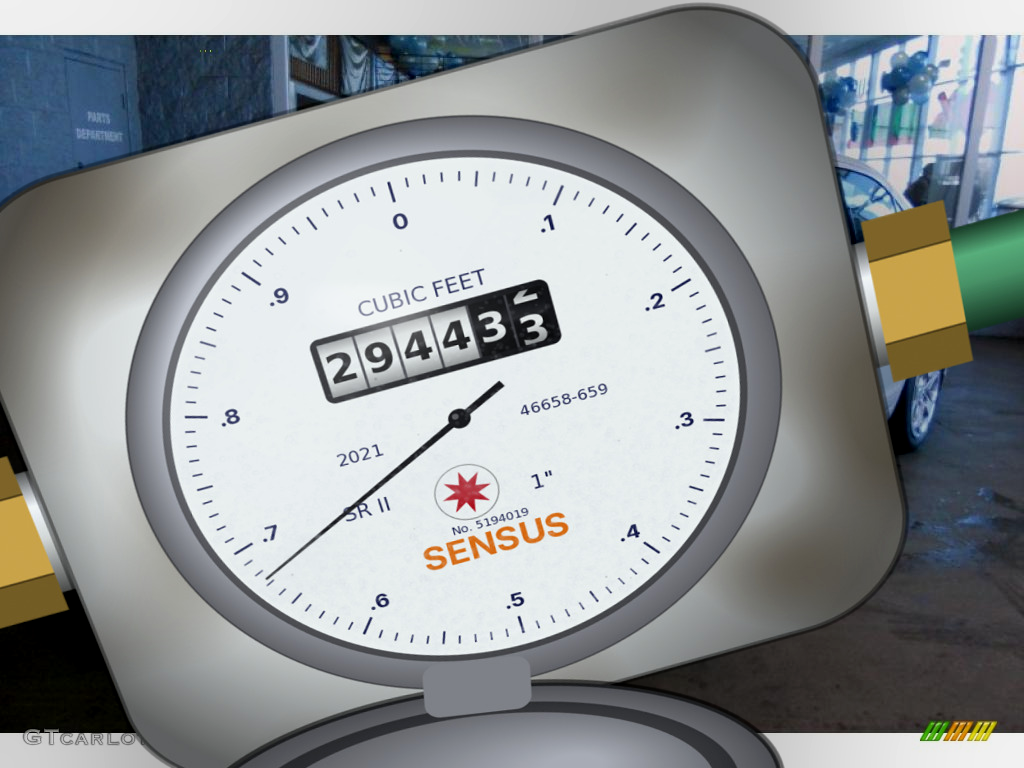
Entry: 294432.67 ft³
